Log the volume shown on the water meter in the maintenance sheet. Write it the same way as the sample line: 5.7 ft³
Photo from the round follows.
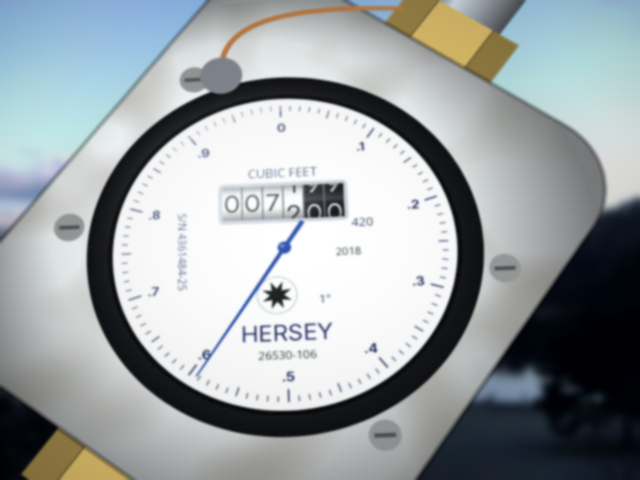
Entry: 7199.59 ft³
